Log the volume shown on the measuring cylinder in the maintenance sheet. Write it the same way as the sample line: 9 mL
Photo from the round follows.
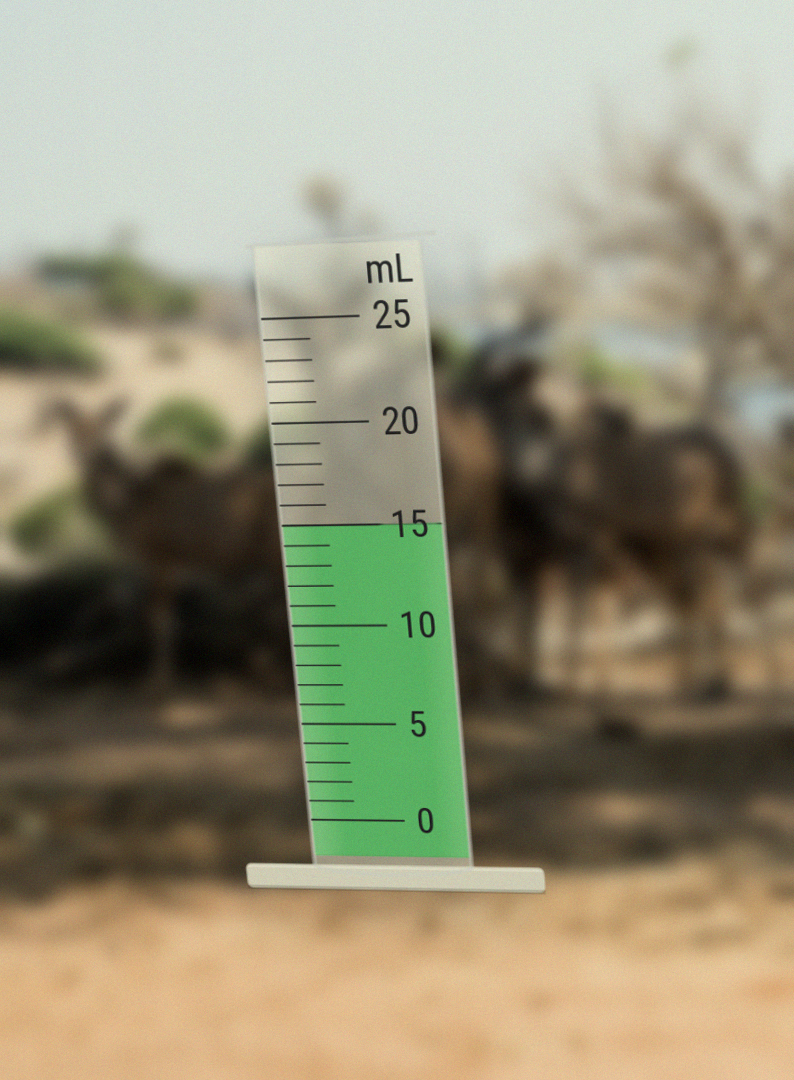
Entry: 15 mL
